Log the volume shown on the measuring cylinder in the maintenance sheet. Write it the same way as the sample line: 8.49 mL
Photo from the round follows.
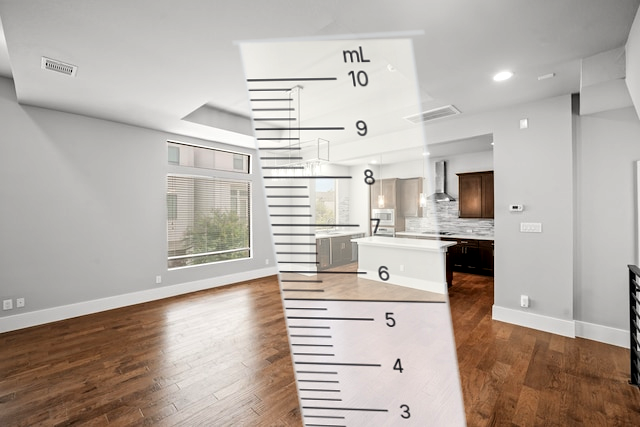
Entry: 5.4 mL
